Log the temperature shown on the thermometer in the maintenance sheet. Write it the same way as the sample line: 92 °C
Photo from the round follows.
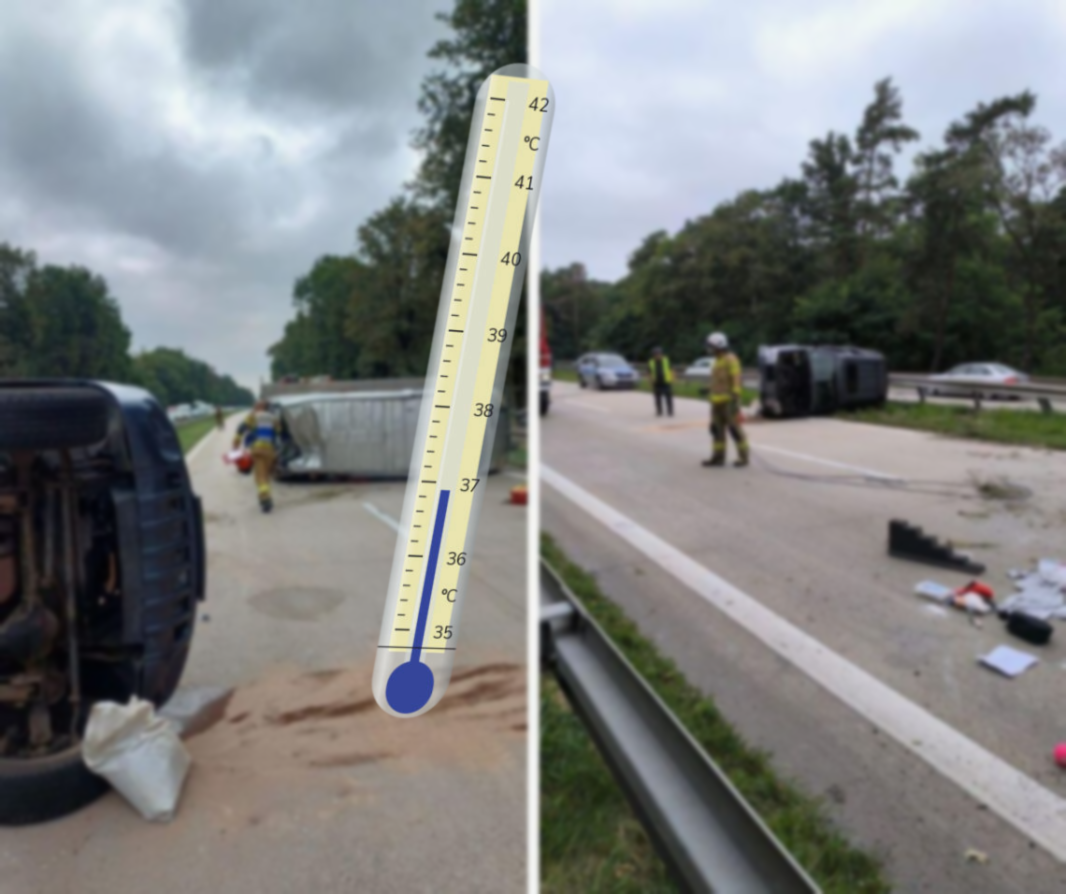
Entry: 36.9 °C
